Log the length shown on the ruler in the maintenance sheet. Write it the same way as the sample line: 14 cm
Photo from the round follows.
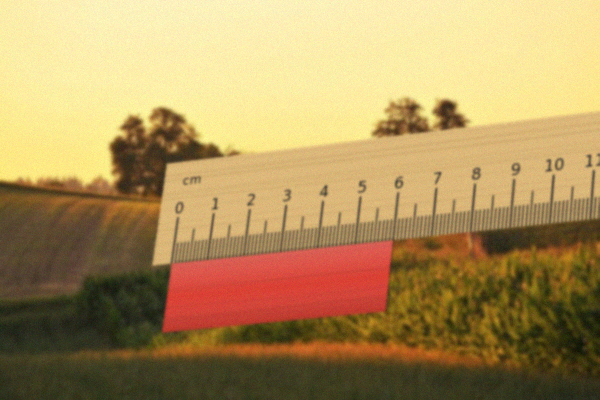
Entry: 6 cm
